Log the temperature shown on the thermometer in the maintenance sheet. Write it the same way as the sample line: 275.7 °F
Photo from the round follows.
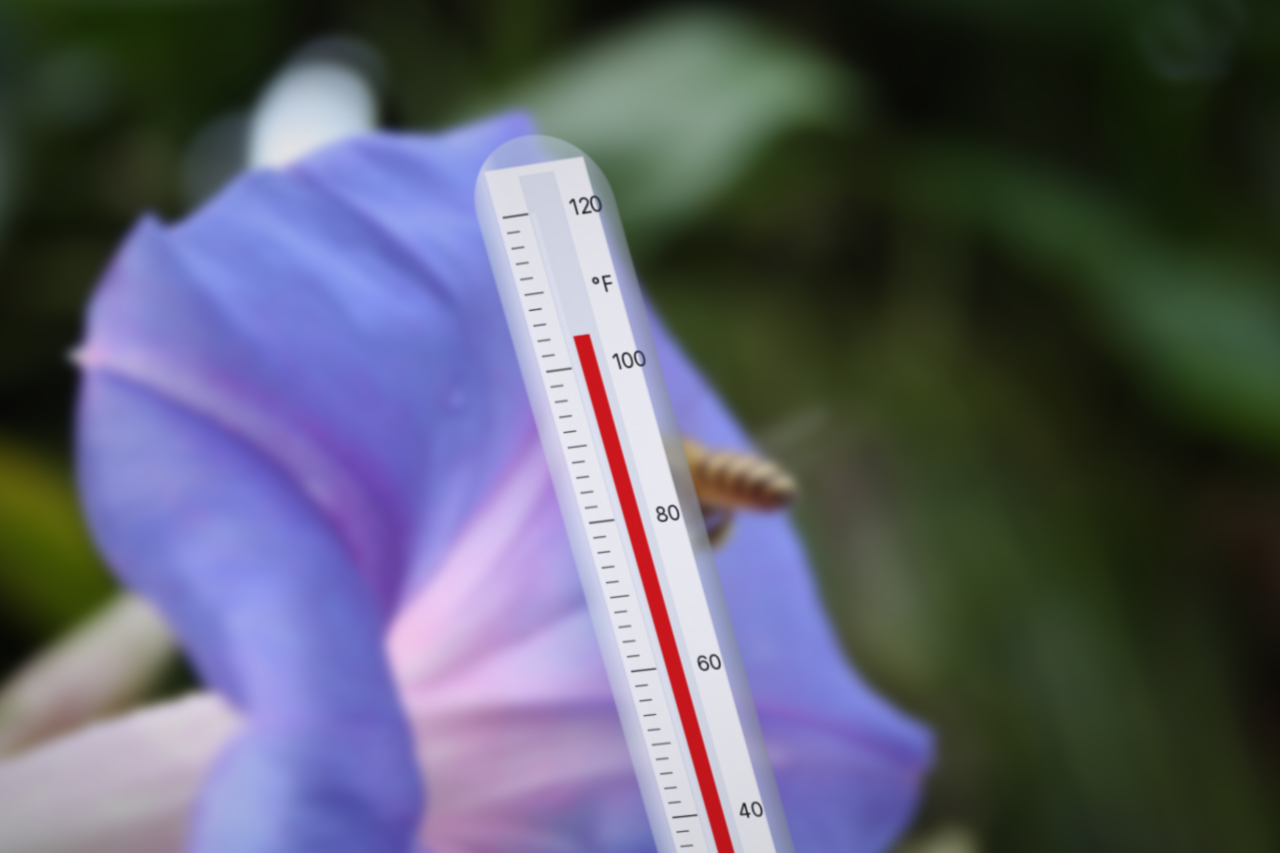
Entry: 104 °F
